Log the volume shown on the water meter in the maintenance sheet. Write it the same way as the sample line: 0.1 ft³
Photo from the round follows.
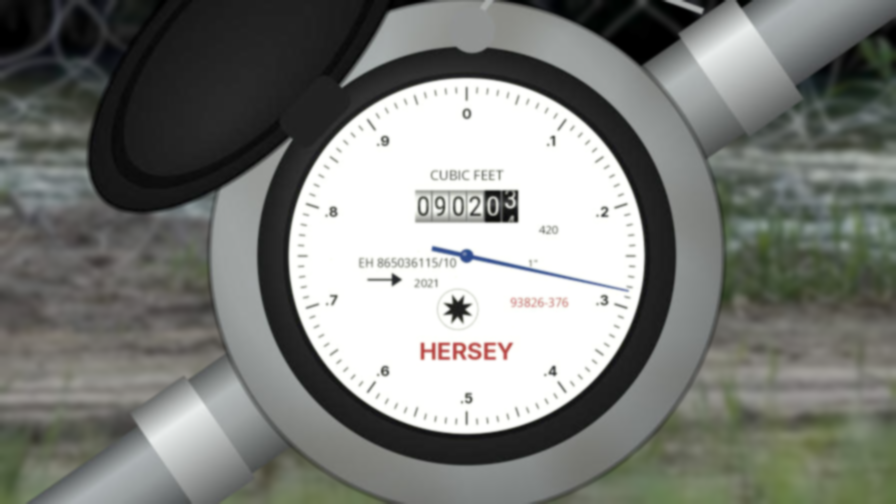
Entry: 90203.28 ft³
